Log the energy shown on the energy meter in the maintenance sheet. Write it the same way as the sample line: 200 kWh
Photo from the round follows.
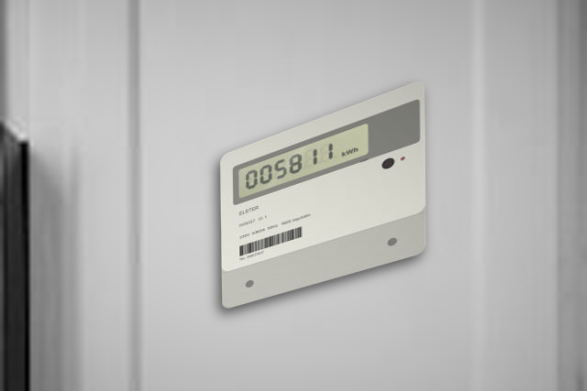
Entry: 5811 kWh
